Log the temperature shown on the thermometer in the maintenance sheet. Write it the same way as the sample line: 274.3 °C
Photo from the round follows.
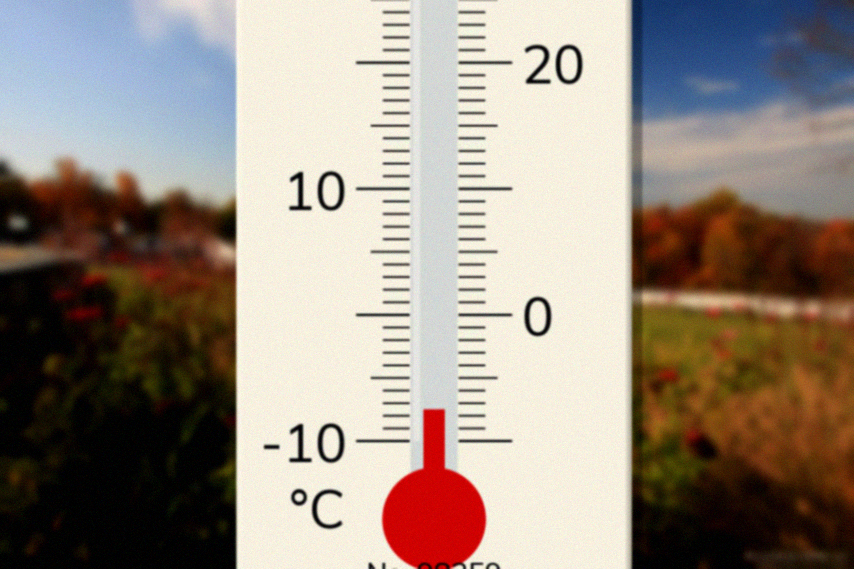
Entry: -7.5 °C
